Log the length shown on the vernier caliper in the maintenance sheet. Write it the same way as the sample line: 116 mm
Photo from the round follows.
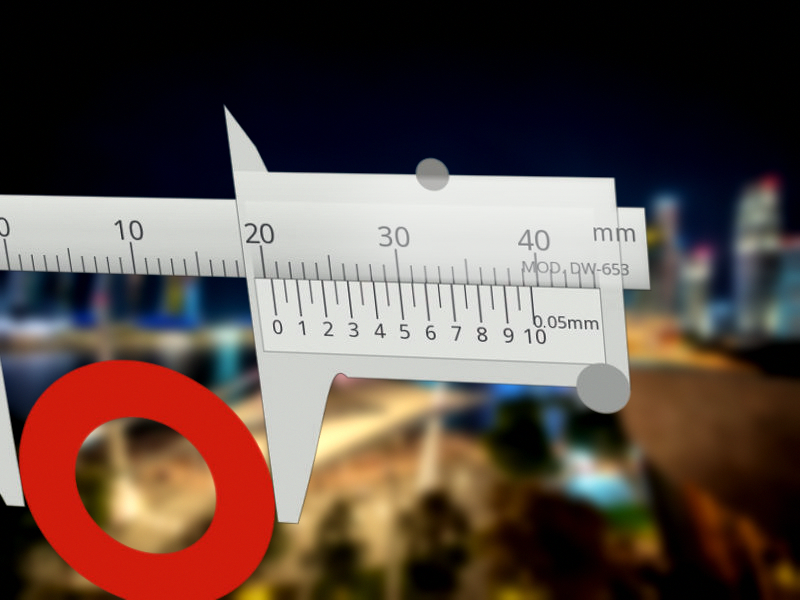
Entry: 20.5 mm
